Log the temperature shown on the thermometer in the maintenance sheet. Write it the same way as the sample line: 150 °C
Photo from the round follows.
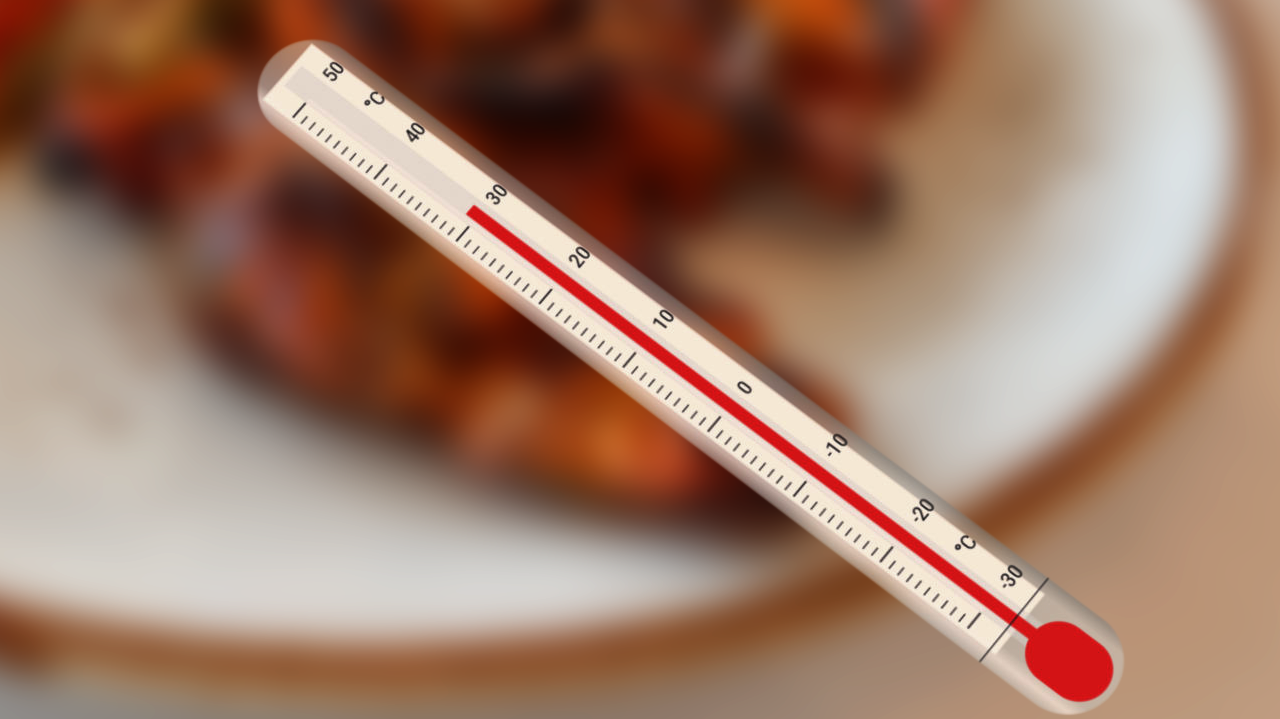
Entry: 31 °C
